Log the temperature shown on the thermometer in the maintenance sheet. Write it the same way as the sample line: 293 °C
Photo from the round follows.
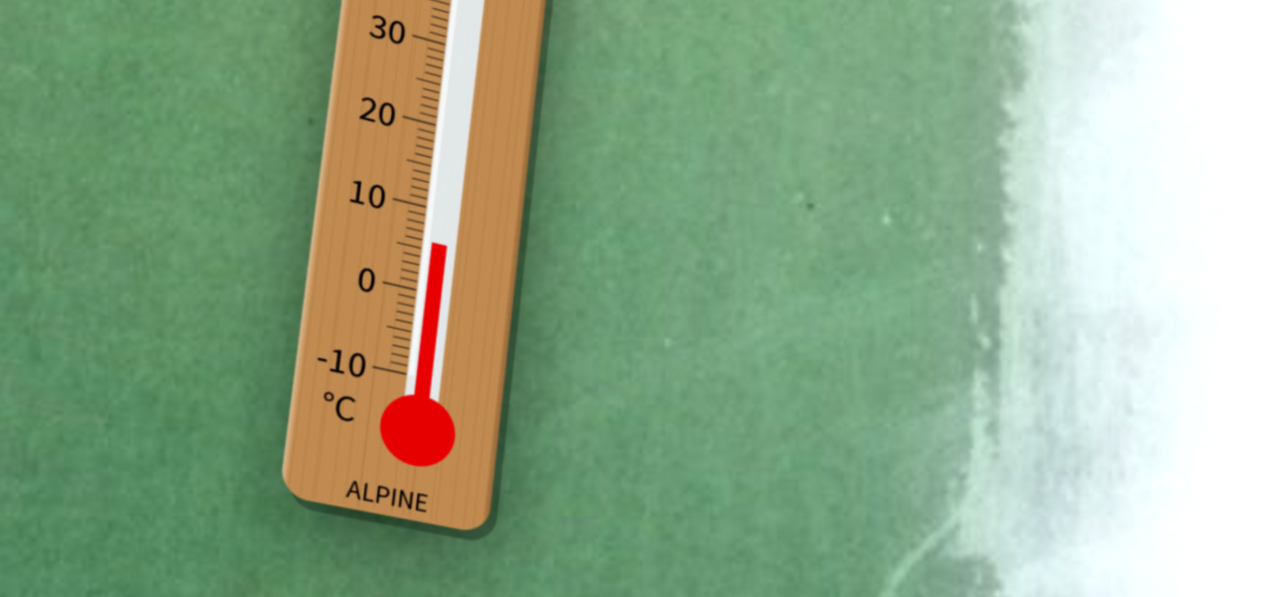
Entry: 6 °C
